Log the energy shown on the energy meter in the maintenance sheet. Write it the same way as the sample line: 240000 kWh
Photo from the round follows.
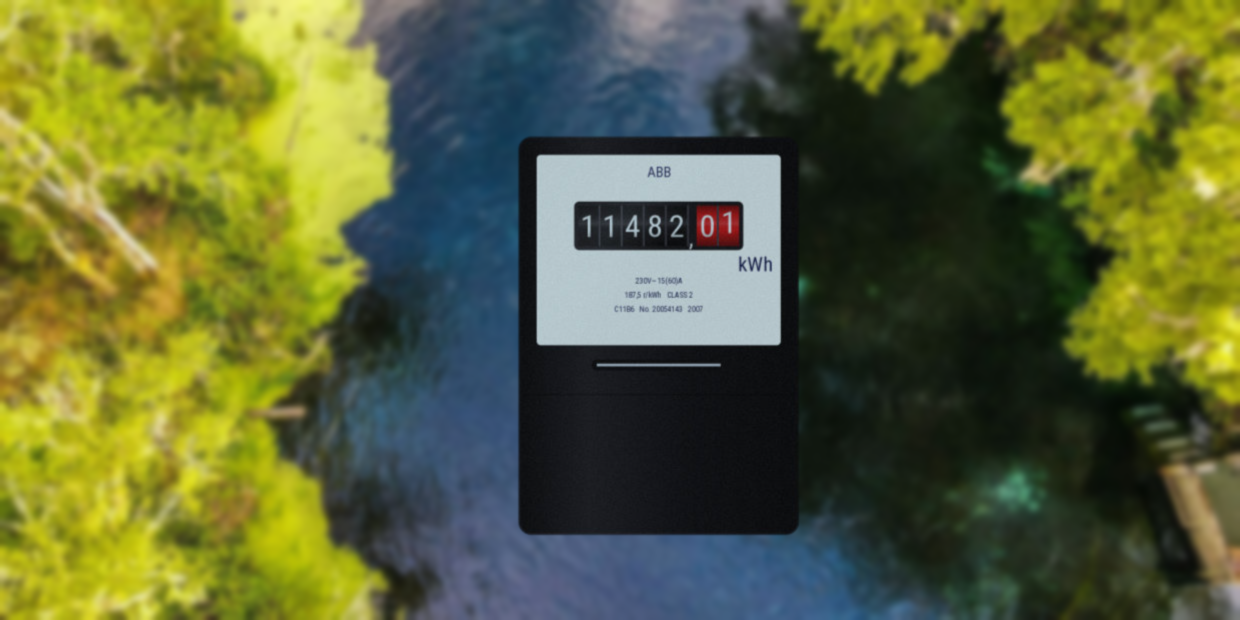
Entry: 11482.01 kWh
